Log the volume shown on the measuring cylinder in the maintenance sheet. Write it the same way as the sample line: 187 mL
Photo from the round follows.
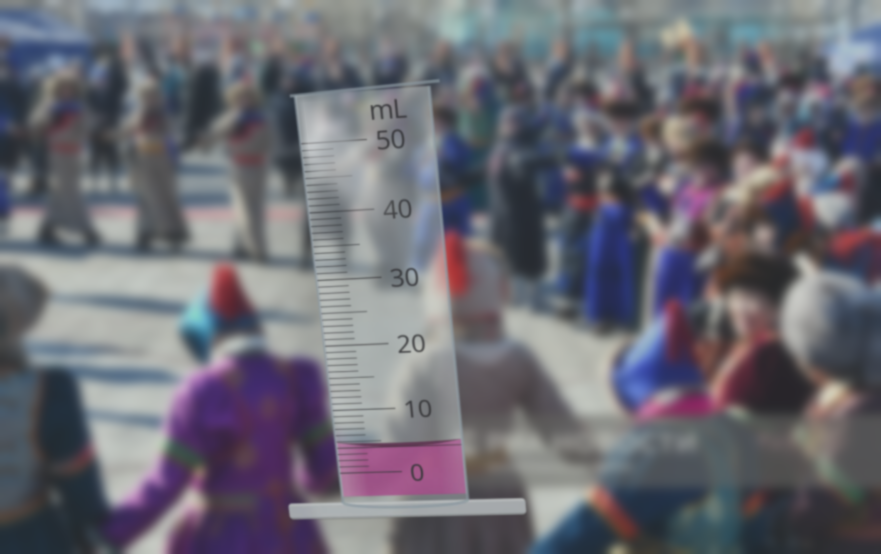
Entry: 4 mL
